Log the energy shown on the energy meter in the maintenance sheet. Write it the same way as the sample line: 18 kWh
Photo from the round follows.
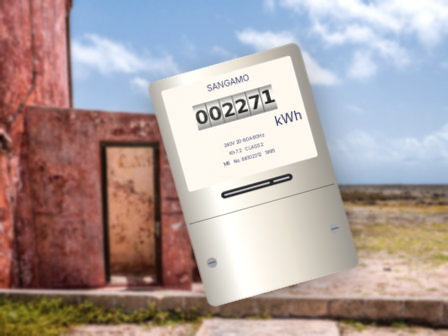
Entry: 2271 kWh
